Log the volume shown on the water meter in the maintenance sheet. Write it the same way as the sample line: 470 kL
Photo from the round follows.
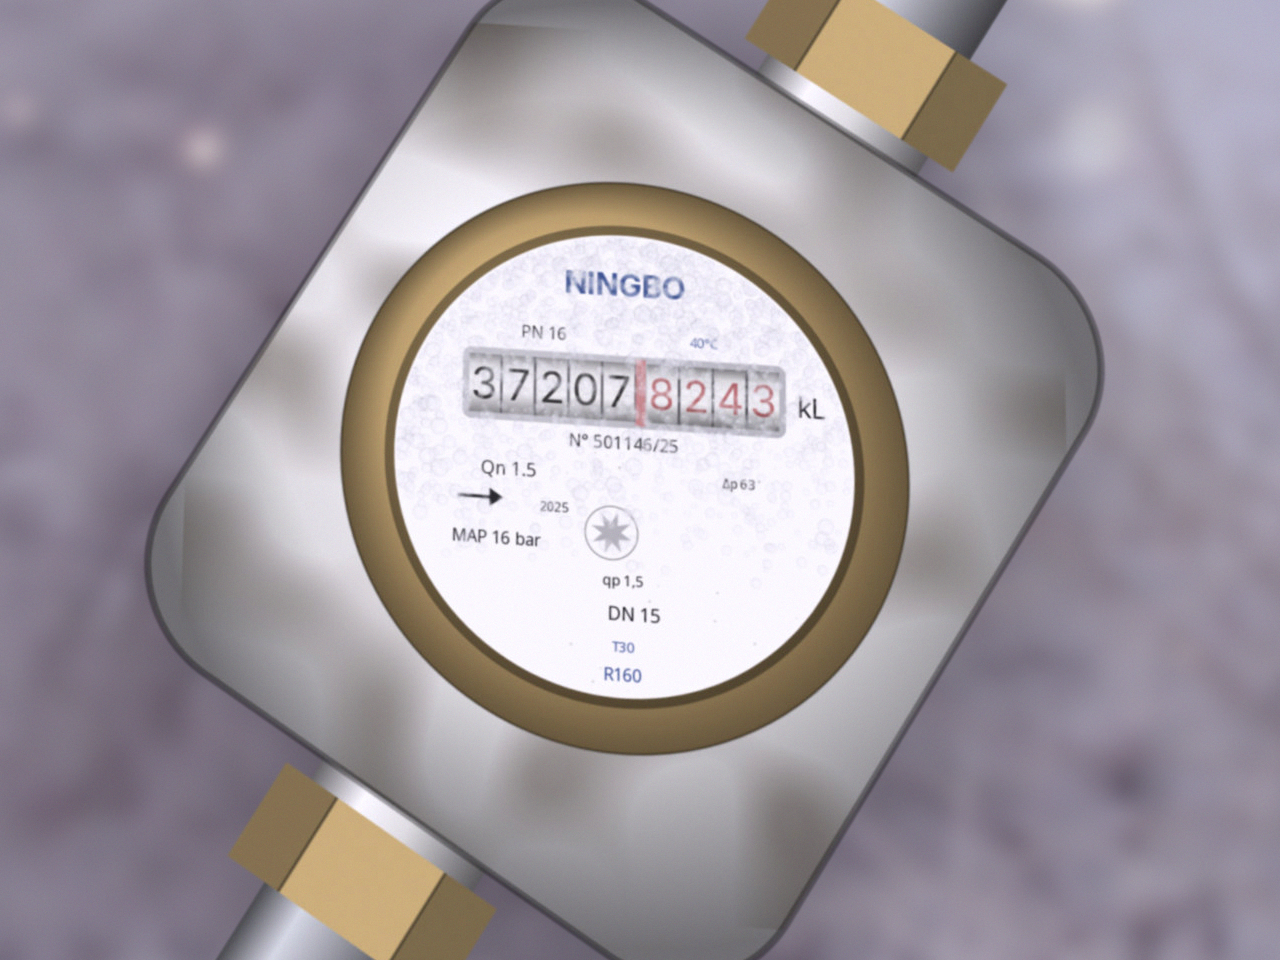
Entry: 37207.8243 kL
